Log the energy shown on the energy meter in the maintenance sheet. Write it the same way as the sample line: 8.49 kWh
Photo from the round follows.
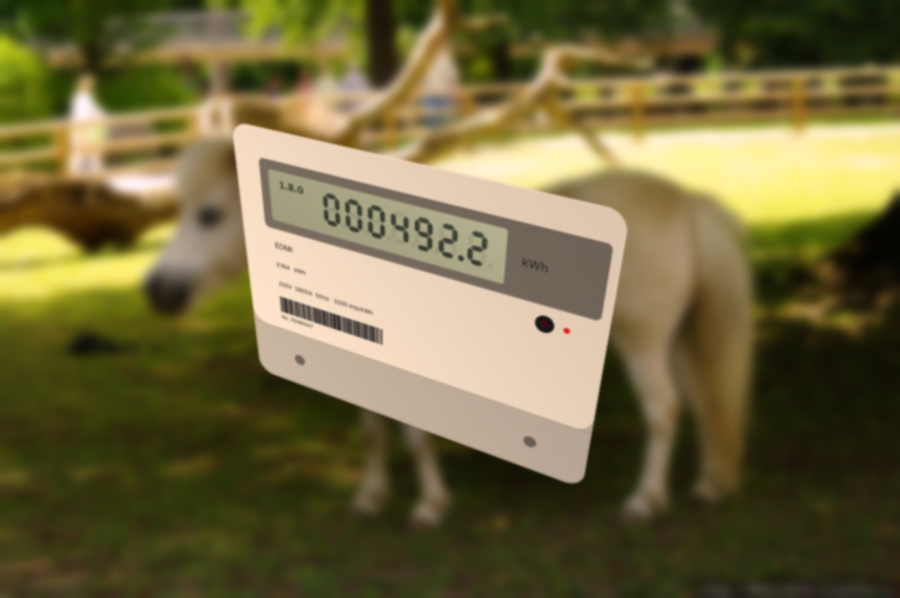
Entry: 492.2 kWh
